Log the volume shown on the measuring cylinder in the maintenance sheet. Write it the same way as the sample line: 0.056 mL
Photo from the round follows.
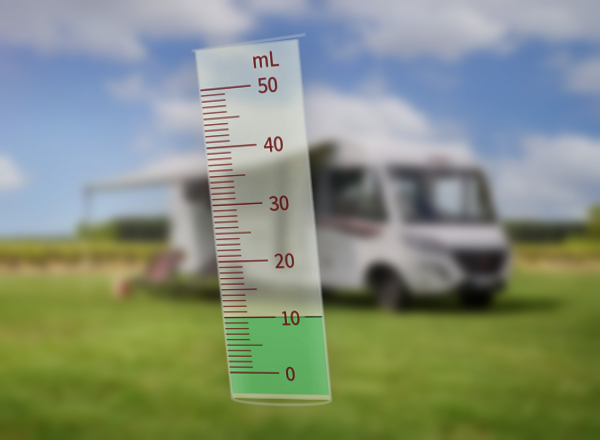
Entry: 10 mL
